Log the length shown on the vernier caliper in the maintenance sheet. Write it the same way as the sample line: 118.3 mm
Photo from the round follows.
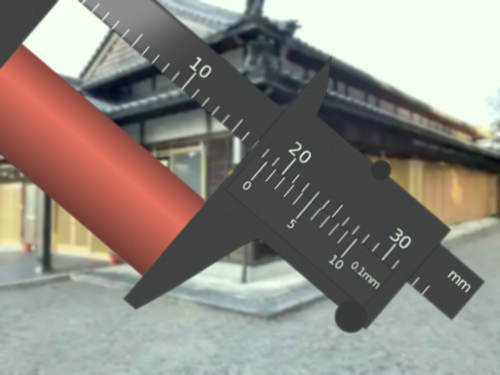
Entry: 18.5 mm
